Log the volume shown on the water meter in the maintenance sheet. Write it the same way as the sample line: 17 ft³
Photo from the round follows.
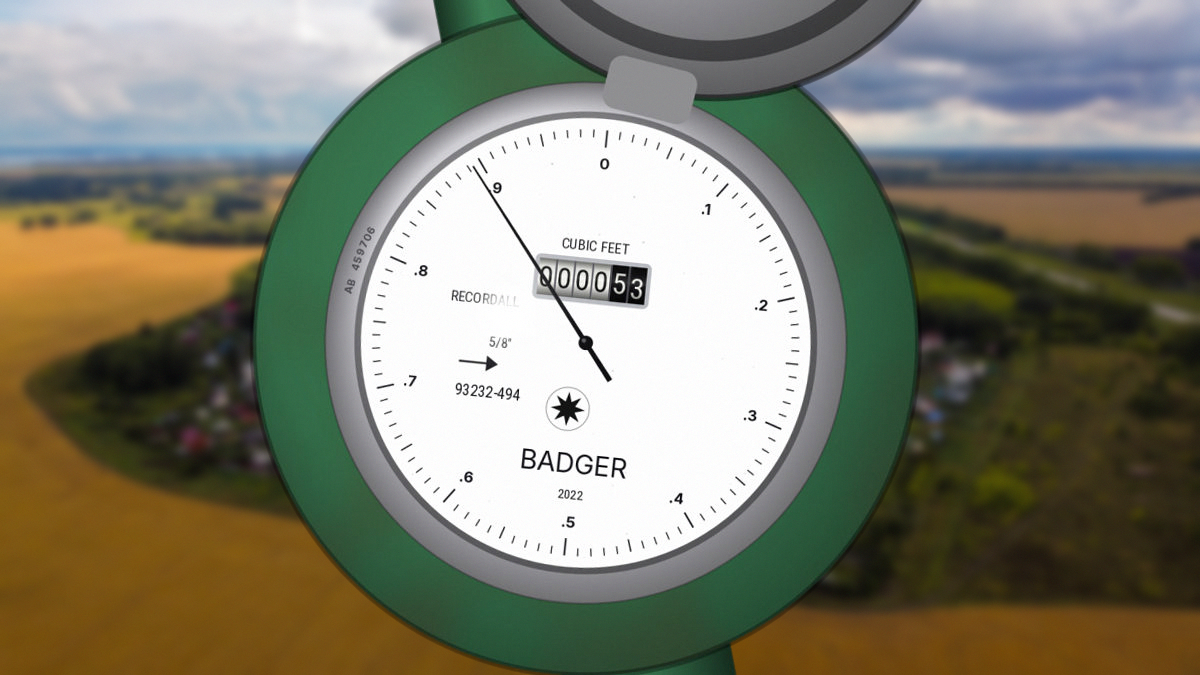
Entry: 52.89 ft³
